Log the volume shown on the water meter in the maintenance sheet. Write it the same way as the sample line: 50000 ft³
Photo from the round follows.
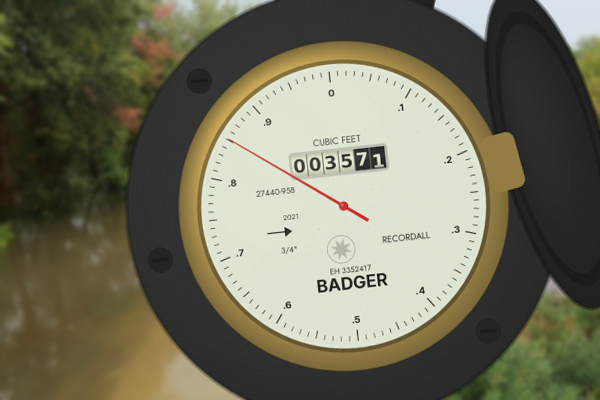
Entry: 3570.85 ft³
